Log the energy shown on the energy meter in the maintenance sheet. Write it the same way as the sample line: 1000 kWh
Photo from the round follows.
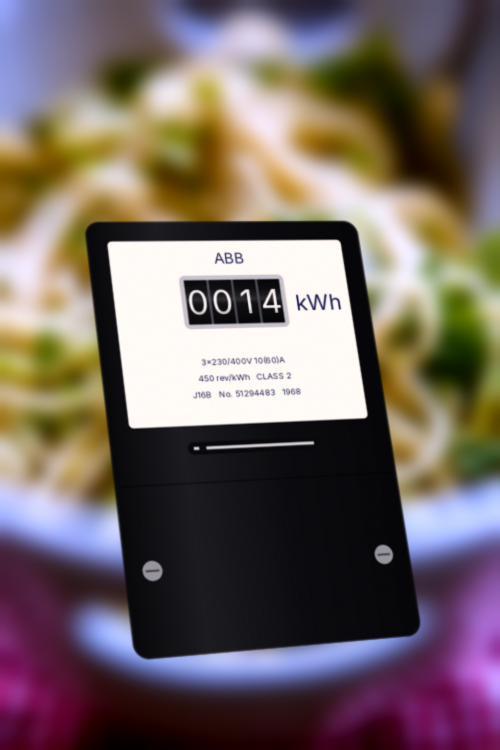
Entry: 14 kWh
